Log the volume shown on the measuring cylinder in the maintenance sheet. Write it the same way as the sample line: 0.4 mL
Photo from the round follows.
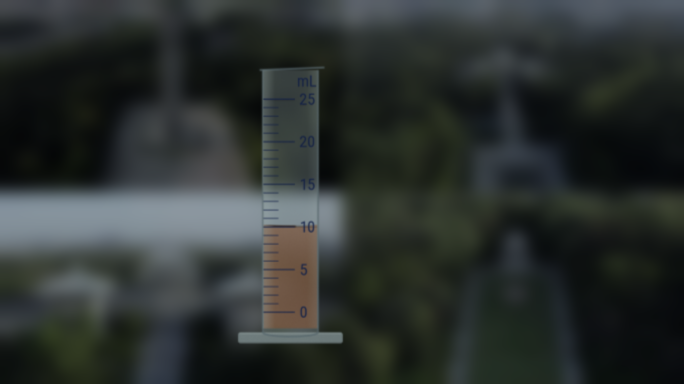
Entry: 10 mL
